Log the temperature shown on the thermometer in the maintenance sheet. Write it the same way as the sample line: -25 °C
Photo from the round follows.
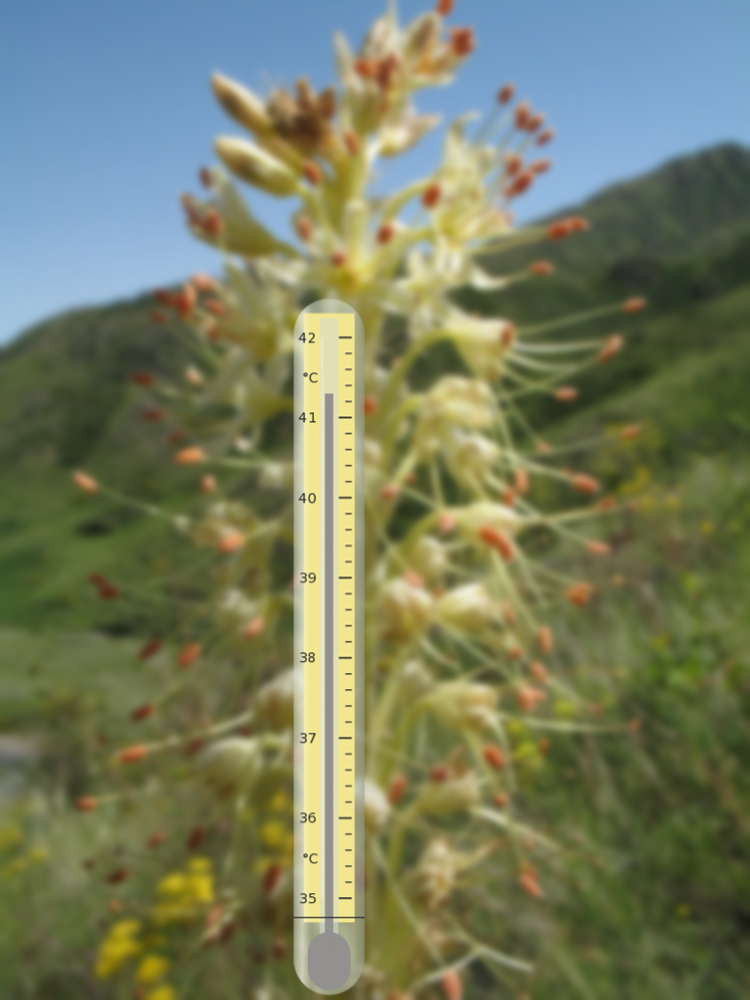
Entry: 41.3 °C
